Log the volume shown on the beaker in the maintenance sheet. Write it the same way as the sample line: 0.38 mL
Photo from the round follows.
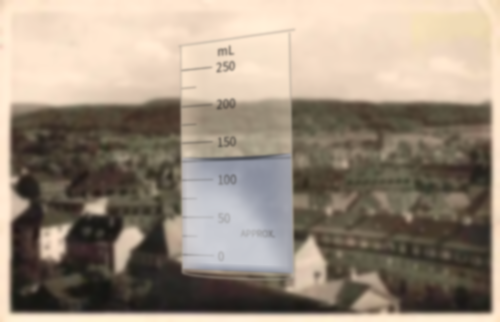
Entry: 125 mL
